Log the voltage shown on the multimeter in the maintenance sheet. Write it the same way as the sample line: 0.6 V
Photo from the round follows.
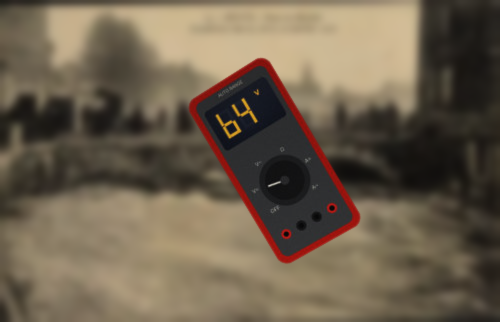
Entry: 64 V
